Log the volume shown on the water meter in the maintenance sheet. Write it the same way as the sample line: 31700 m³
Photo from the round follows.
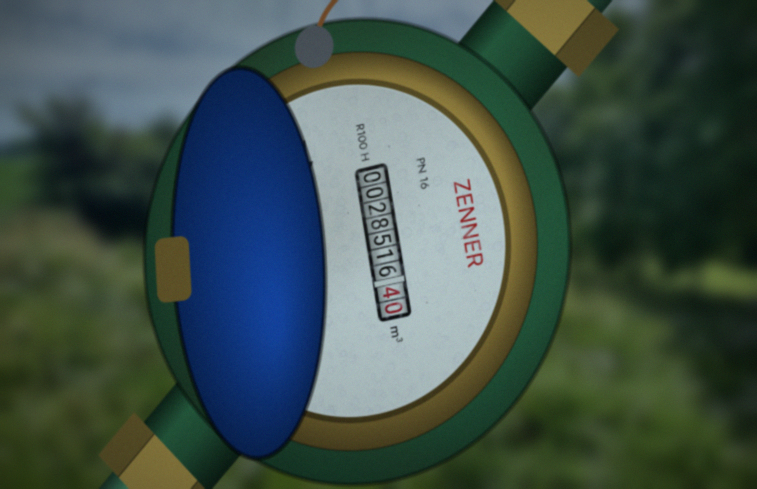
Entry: 28516.40 m³
